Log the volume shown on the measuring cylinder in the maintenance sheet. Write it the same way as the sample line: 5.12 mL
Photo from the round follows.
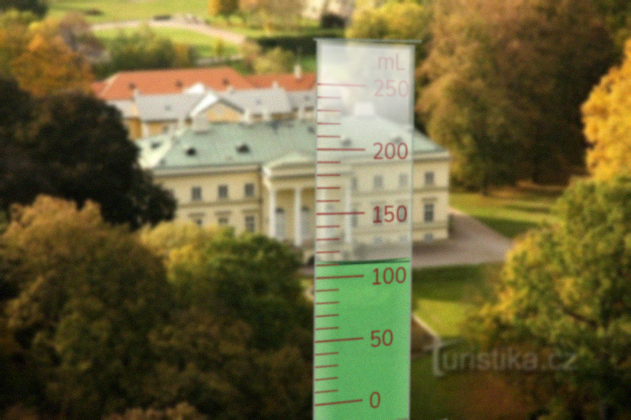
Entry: 110 mL
